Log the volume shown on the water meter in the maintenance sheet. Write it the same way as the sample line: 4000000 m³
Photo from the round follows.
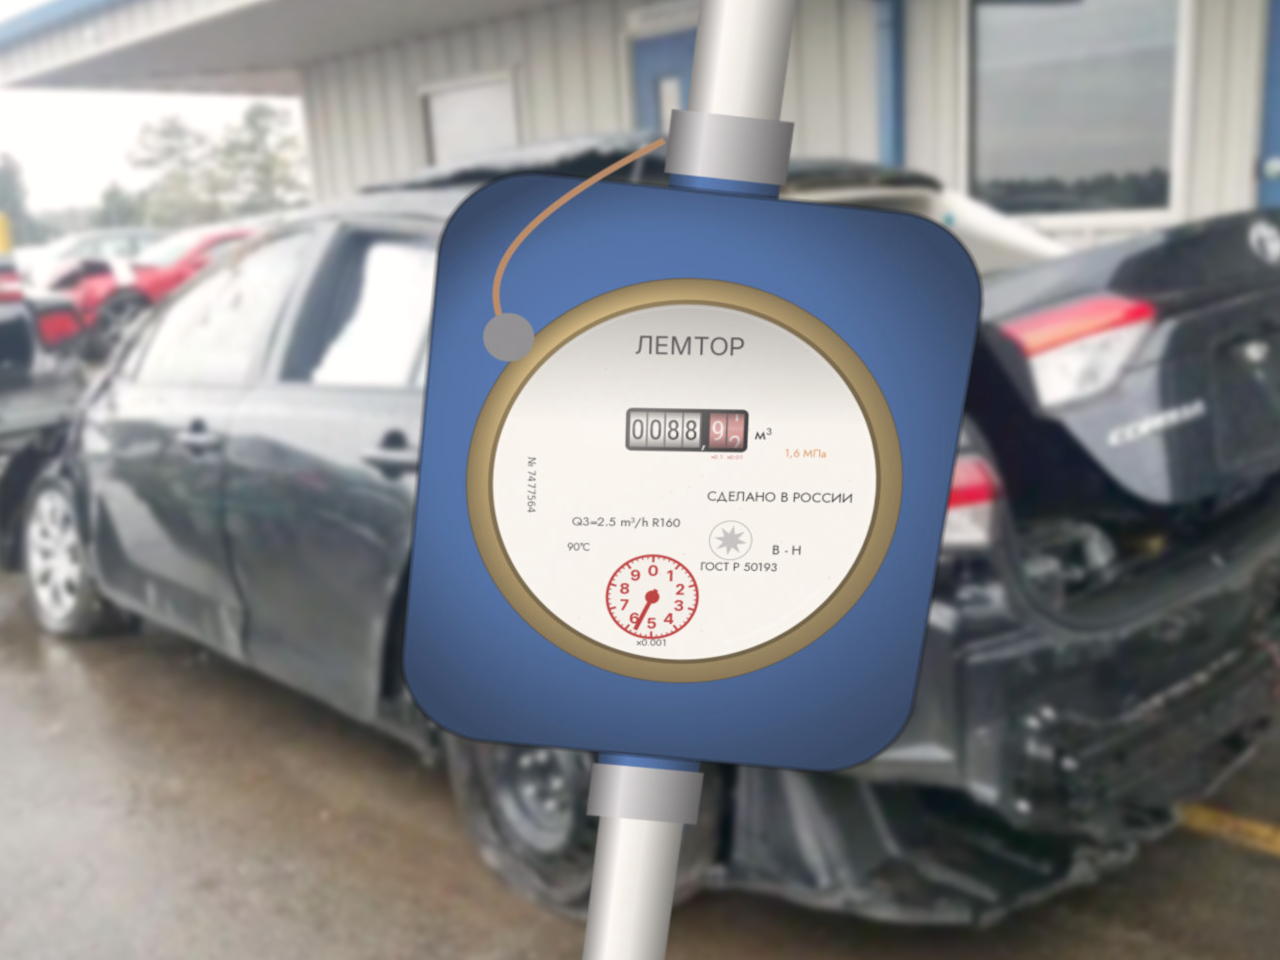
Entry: 88.915 m³
